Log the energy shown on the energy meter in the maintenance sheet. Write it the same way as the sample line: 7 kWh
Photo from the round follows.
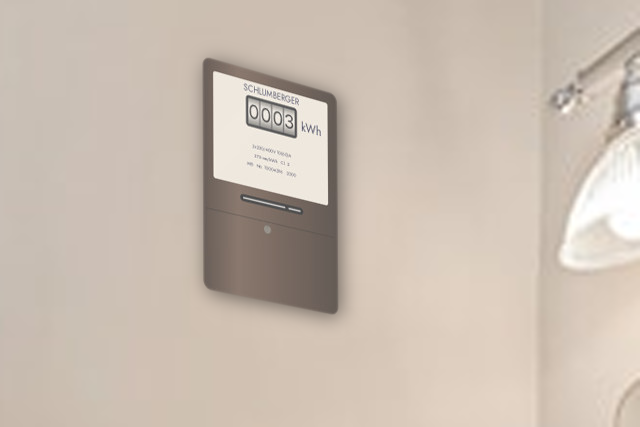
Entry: 3 kWh
